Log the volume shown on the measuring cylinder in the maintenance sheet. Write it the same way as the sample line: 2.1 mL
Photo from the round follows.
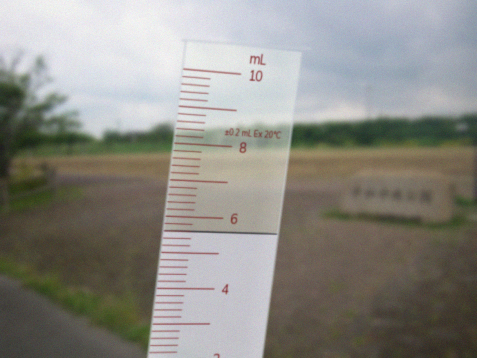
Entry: 5.6 mL
